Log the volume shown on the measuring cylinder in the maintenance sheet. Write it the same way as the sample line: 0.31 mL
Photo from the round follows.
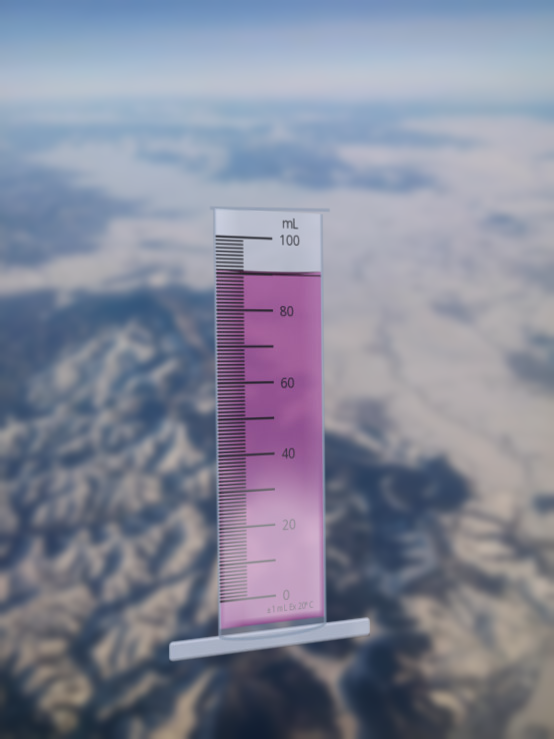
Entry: 90 mL
